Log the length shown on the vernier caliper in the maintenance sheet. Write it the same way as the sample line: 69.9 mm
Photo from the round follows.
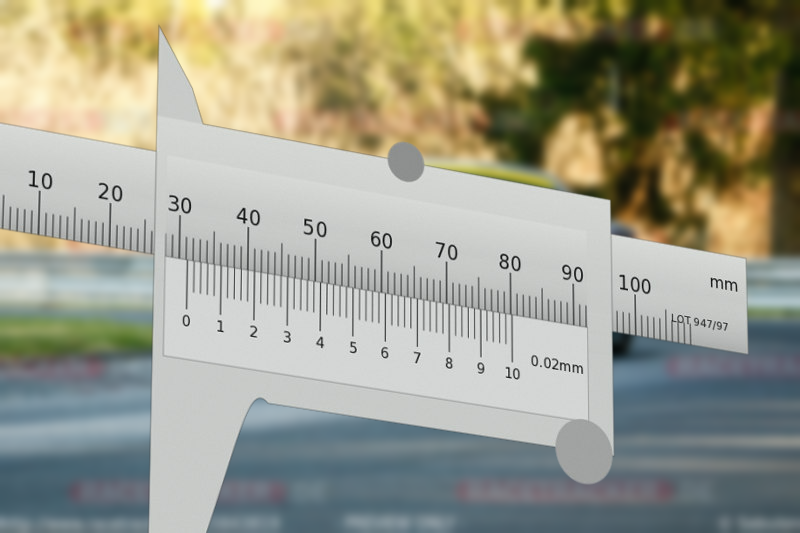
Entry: 31.2 mm
